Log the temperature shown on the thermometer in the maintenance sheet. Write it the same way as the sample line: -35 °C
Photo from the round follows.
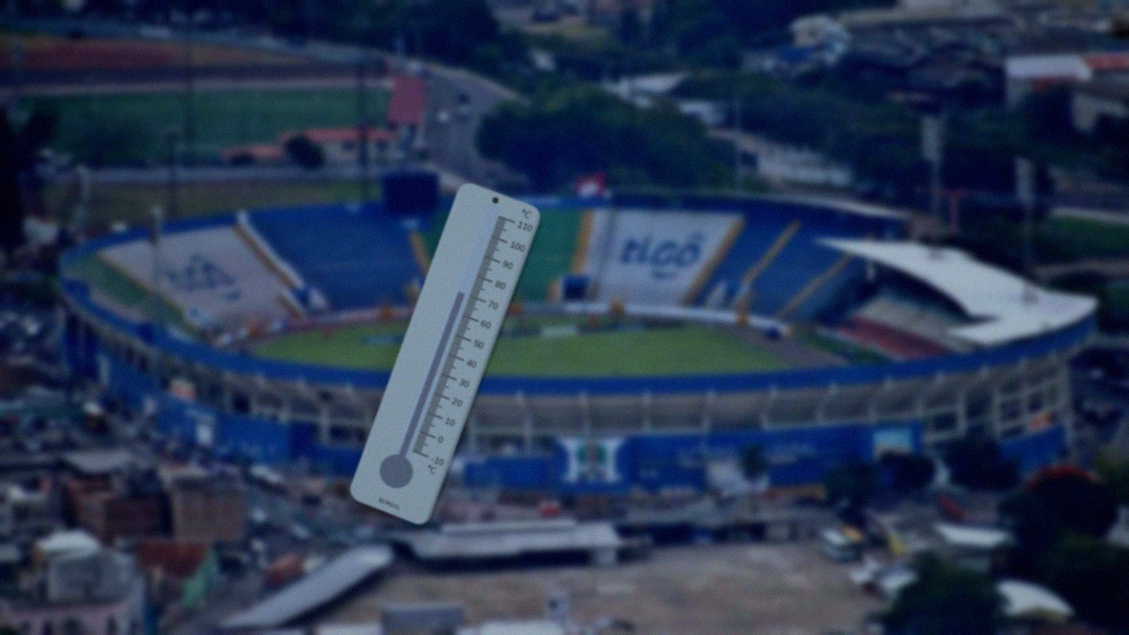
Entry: 70 °C
